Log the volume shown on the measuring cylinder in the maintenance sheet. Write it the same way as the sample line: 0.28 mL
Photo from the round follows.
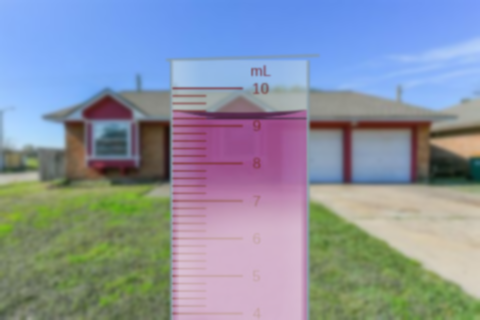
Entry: 9.2 mL
